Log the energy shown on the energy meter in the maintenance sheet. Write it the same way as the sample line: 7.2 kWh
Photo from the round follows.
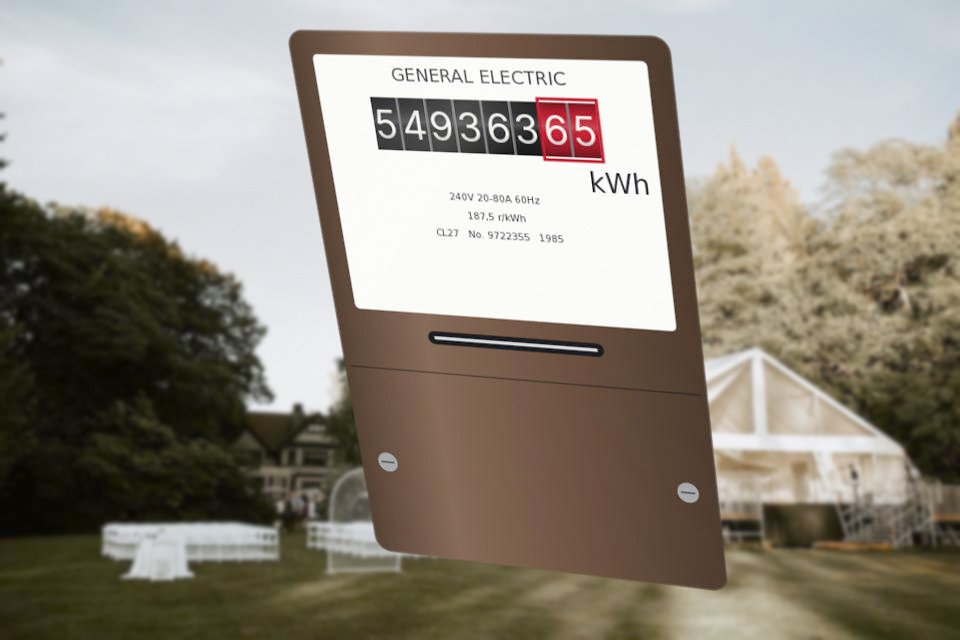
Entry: 549363.65 kWh
